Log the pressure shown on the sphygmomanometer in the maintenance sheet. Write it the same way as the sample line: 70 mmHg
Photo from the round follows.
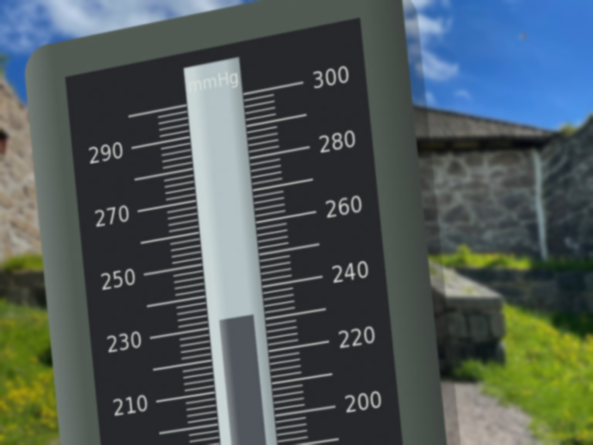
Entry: 232 mmHg
